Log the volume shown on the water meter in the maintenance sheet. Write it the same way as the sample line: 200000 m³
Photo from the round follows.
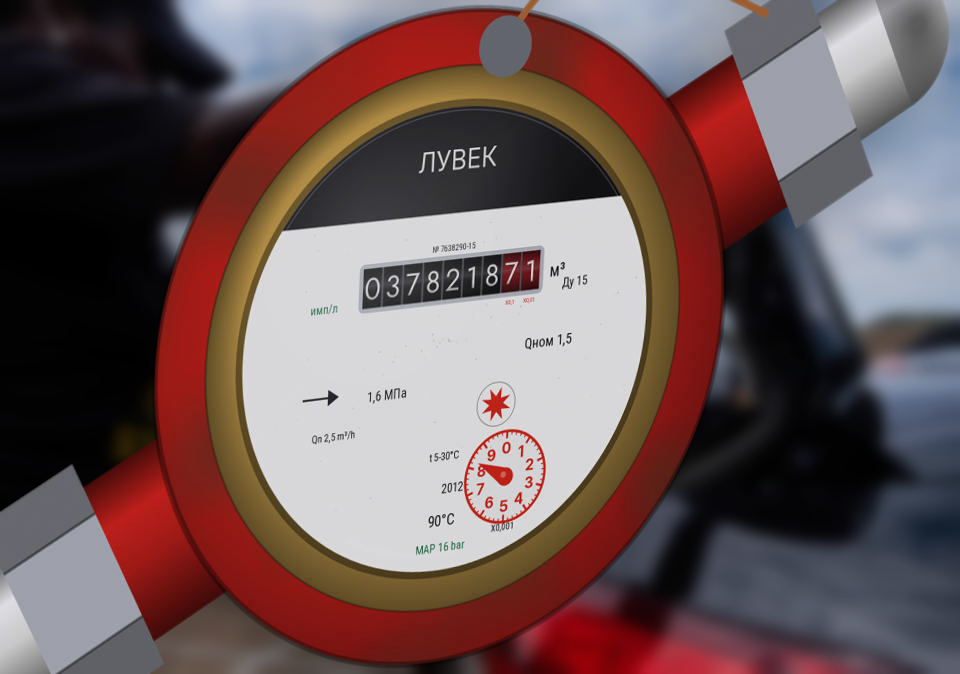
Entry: 378218.718 m³
